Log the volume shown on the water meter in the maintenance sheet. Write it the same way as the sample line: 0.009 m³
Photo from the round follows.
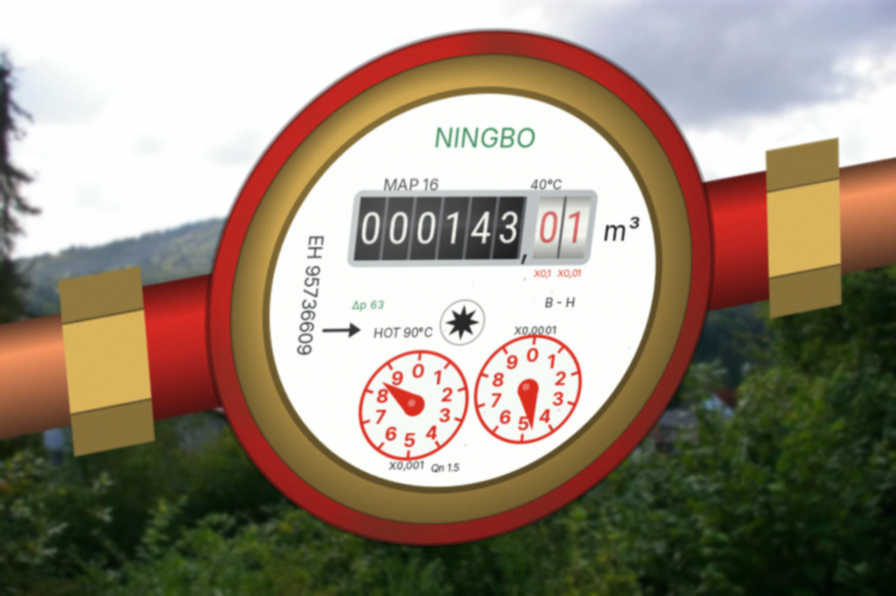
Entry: 143.0184 m³
